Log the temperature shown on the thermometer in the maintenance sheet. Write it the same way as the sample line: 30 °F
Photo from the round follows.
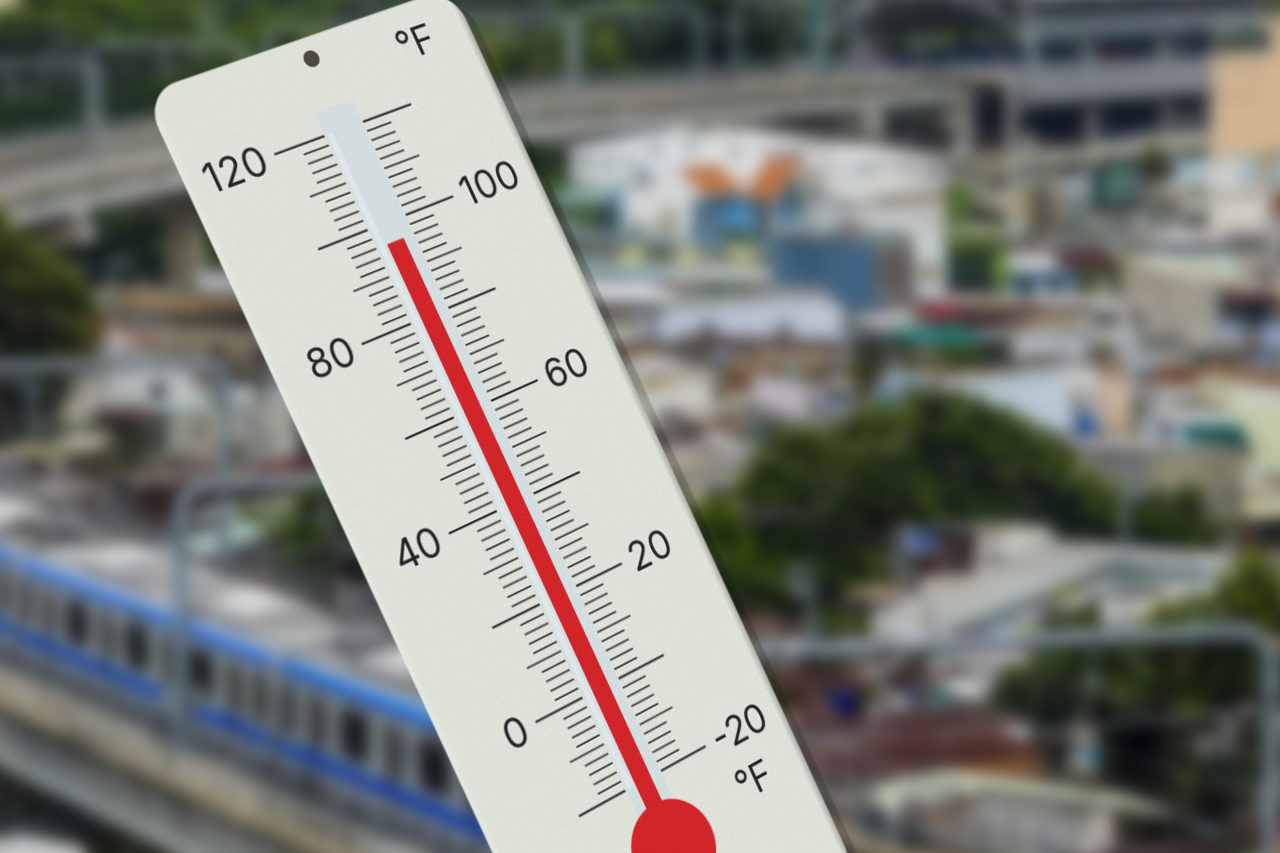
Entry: 96 °F
